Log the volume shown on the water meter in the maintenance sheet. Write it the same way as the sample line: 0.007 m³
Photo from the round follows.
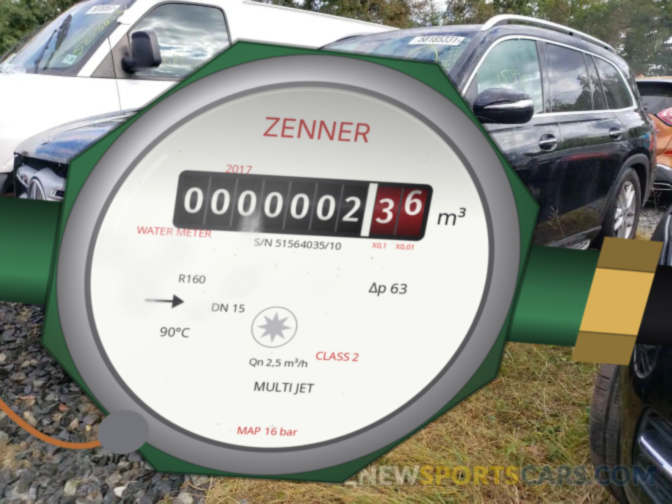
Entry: 2.36 m³
